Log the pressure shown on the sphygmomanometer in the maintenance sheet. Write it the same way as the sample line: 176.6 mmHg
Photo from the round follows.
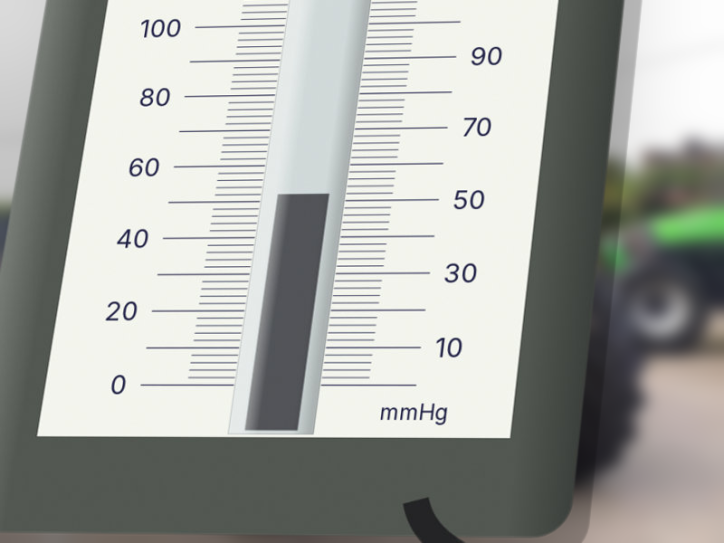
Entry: 52 mmHg
